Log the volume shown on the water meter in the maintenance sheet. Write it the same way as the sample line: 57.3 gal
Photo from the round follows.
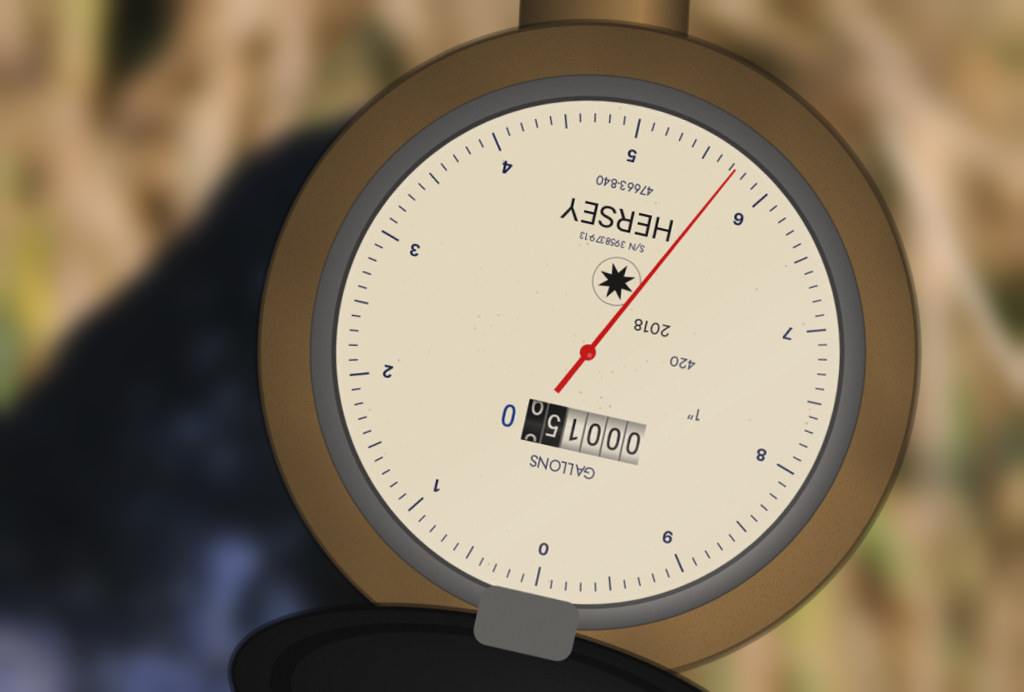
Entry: 1585.7 gal
